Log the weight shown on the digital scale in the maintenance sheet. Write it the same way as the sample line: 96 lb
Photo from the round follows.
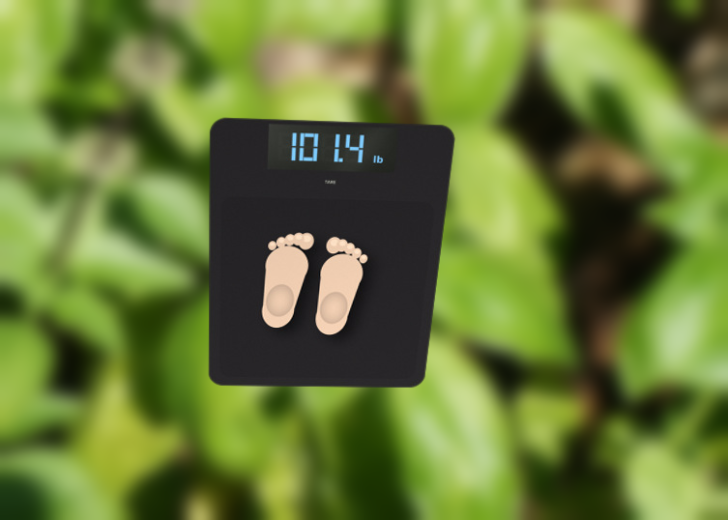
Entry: 101.4 lb
